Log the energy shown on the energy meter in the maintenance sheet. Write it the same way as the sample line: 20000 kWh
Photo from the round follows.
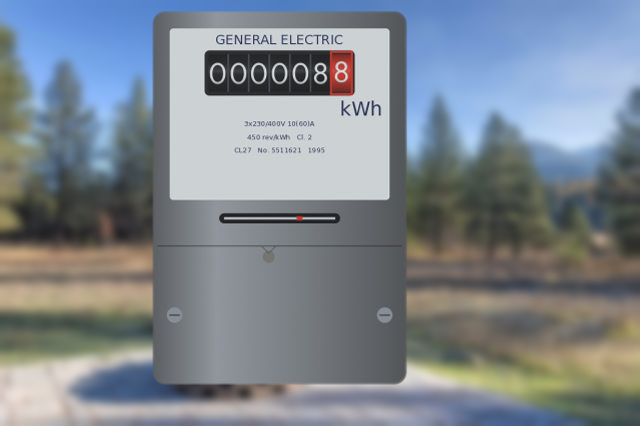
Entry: 8.8 kWh
